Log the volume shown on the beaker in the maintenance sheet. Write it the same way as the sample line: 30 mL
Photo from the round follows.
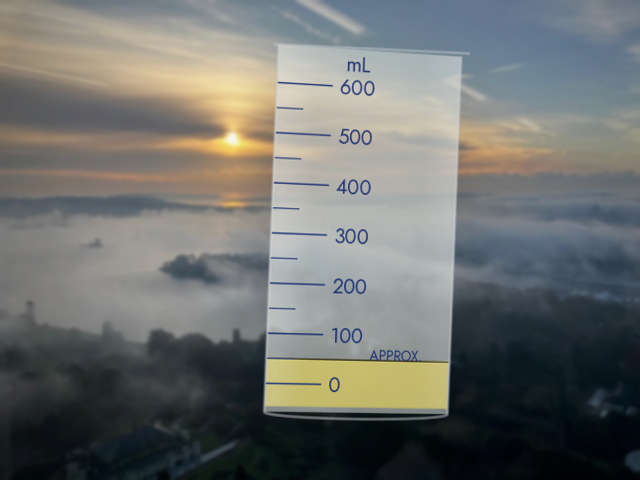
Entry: 50 mL
